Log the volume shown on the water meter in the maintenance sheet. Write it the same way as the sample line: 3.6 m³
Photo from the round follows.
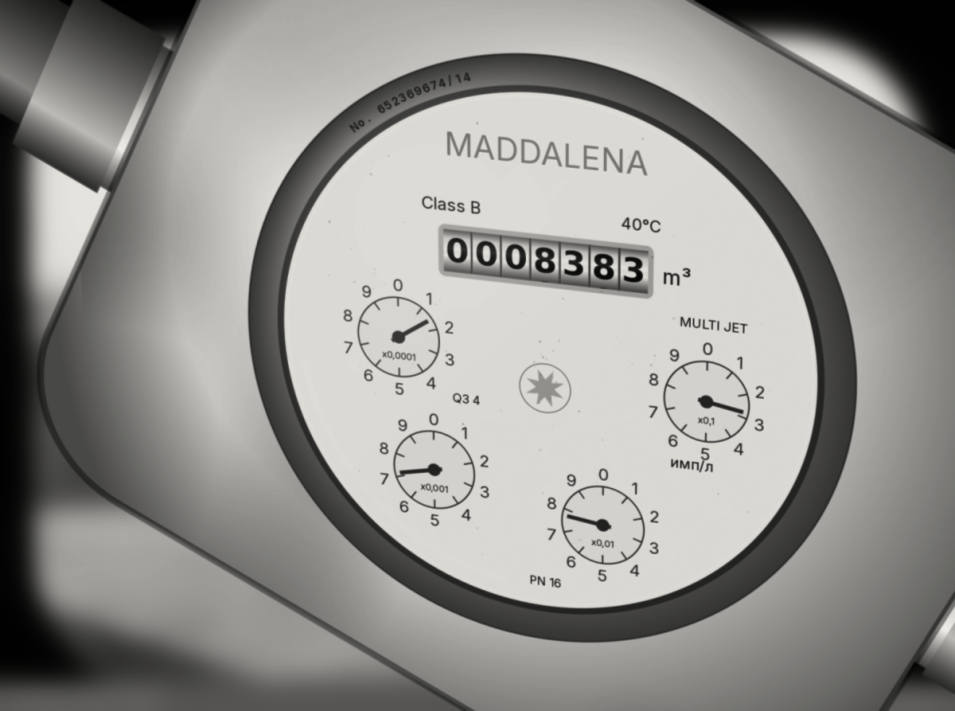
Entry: 8383.2771 m³
